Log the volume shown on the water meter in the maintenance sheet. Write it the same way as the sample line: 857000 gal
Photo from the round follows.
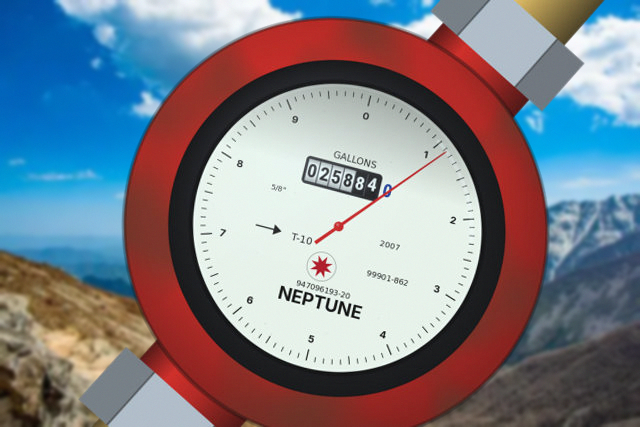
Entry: 258841.1 gal
